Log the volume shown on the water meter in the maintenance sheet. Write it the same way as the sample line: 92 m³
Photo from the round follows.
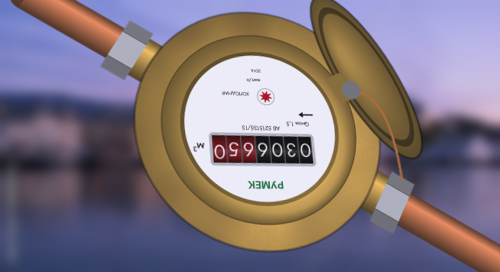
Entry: 306.650 m³
